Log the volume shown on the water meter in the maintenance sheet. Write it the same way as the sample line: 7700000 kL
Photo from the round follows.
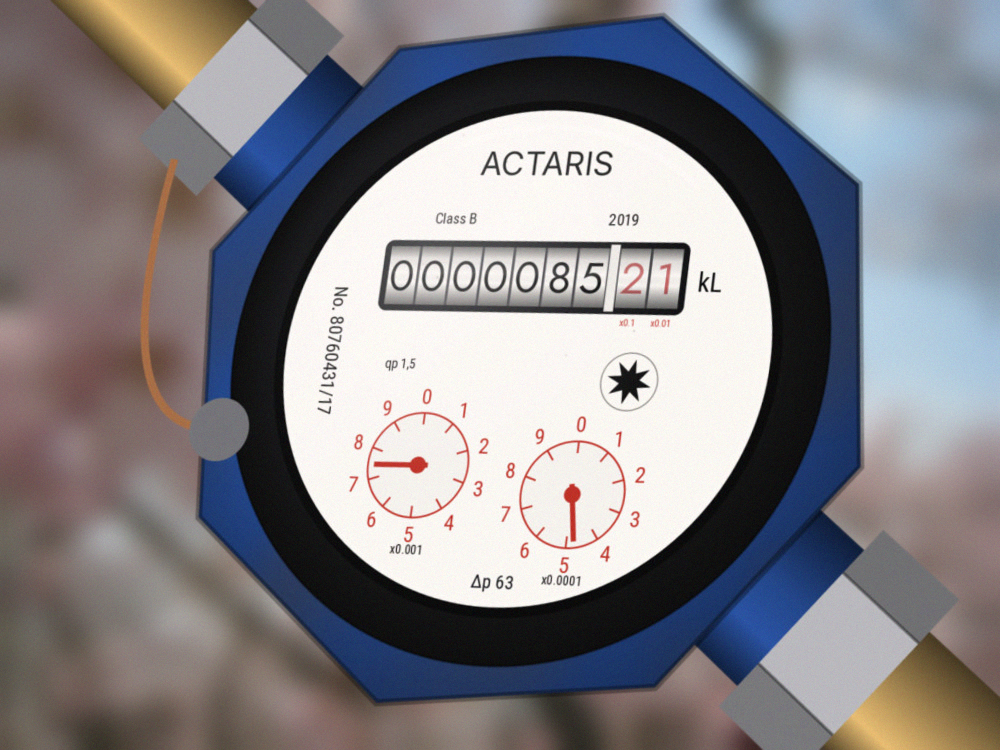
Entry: 85.2174 kL
